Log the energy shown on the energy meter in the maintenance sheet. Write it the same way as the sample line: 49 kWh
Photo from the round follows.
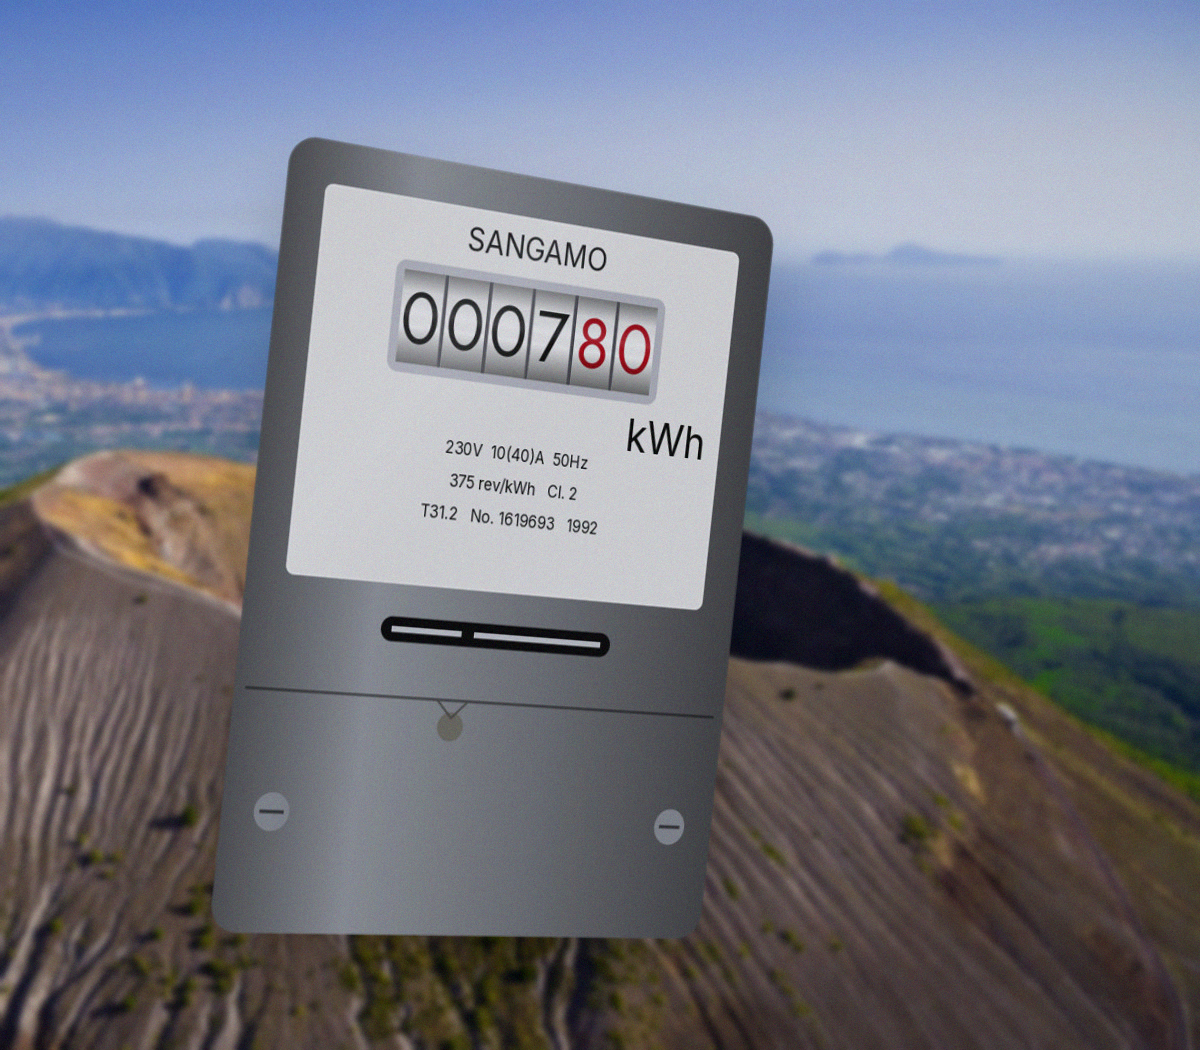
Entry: 7.80 kWh
